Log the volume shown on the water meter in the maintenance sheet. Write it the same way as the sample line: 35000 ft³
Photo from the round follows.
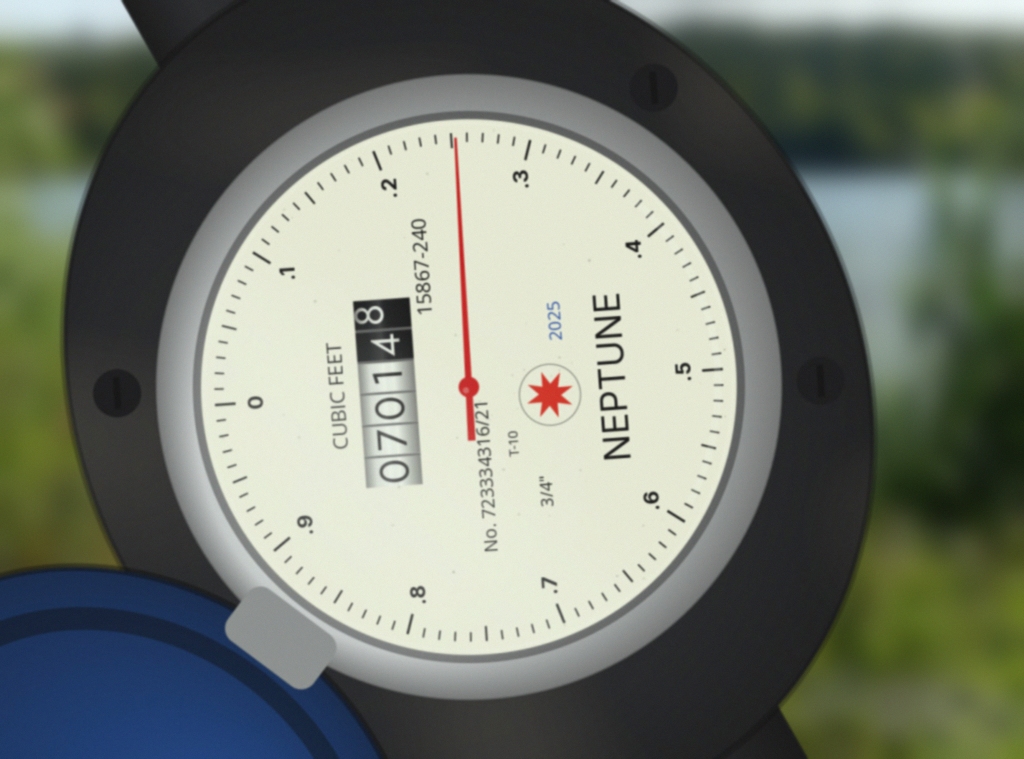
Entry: 70148.25 ft³
